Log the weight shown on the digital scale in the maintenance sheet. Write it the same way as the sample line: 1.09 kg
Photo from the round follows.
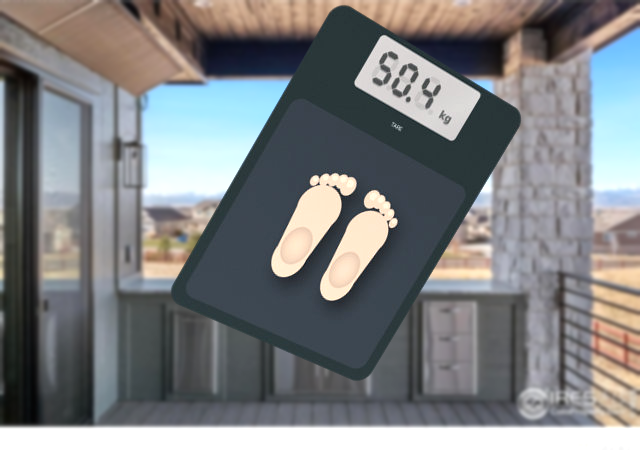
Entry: 50.4 kg
